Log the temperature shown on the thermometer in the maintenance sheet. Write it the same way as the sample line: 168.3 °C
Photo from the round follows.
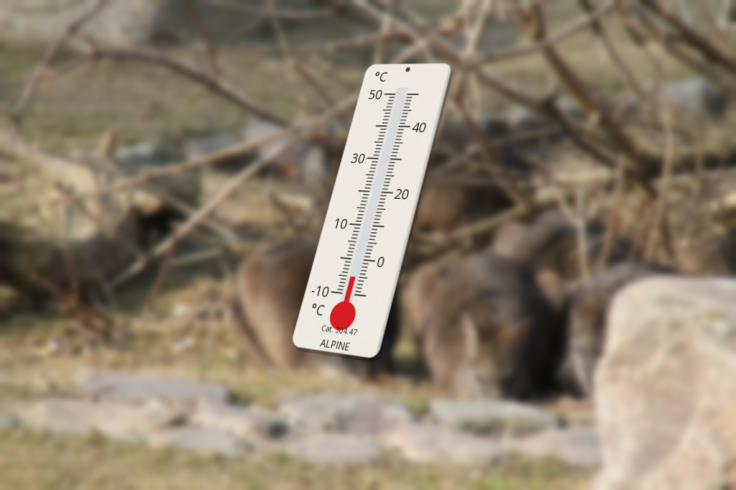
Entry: -5 °C
